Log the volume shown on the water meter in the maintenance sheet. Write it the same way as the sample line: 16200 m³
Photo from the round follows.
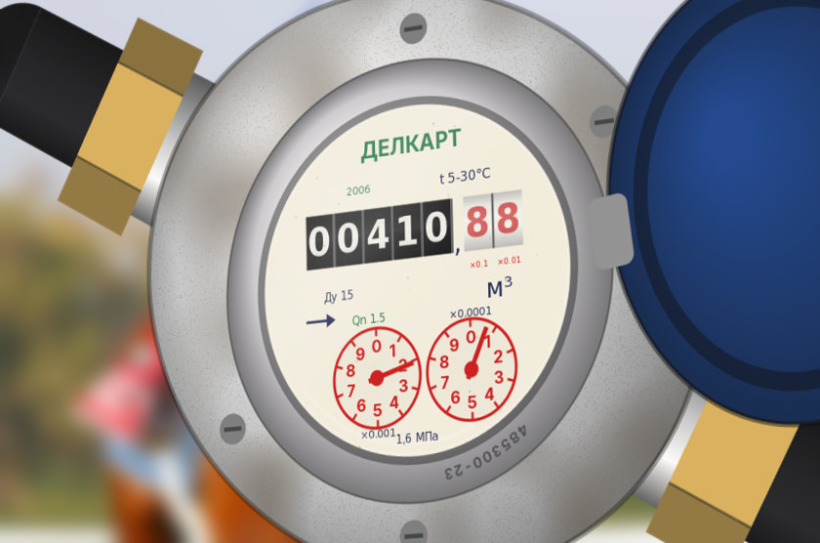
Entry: 410.8820 m³
